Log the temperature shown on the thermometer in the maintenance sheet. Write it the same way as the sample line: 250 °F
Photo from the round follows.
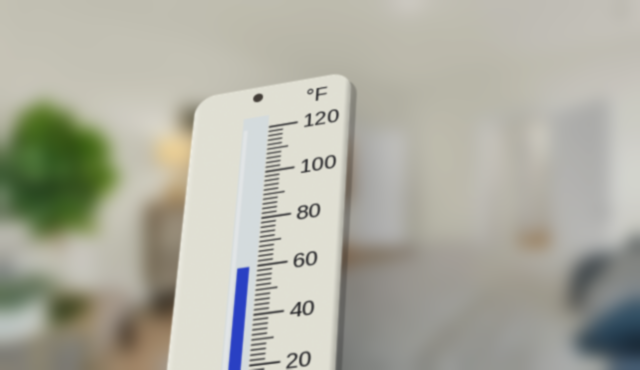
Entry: 60 °F
